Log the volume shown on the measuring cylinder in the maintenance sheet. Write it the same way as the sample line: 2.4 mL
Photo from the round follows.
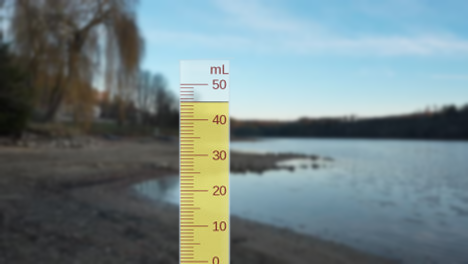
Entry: 45 mL
